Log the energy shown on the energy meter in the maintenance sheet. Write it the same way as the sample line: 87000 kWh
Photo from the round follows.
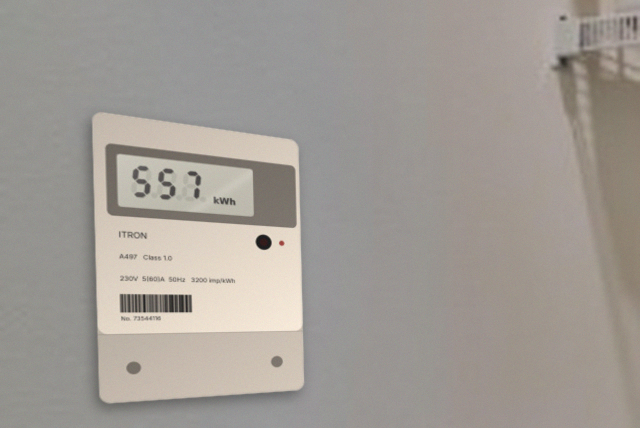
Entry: 557 kWh
